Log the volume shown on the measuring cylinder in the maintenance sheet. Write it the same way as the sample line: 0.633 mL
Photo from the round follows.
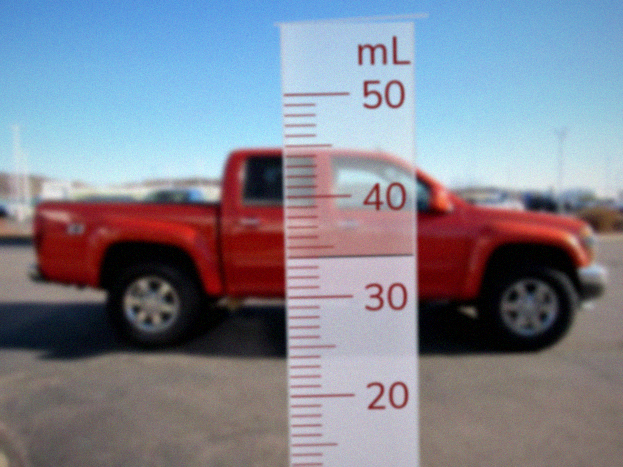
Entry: 34 mL
